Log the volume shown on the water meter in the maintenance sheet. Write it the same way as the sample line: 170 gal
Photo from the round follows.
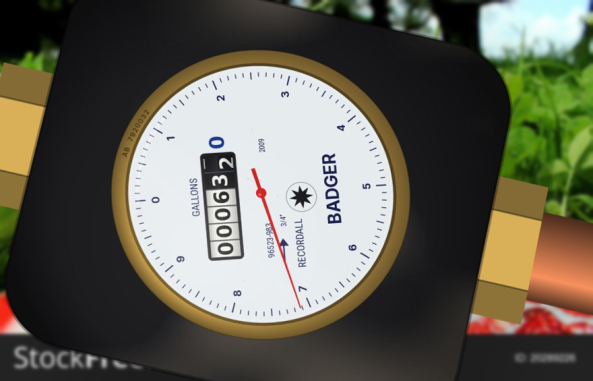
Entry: 6317.1 gal
